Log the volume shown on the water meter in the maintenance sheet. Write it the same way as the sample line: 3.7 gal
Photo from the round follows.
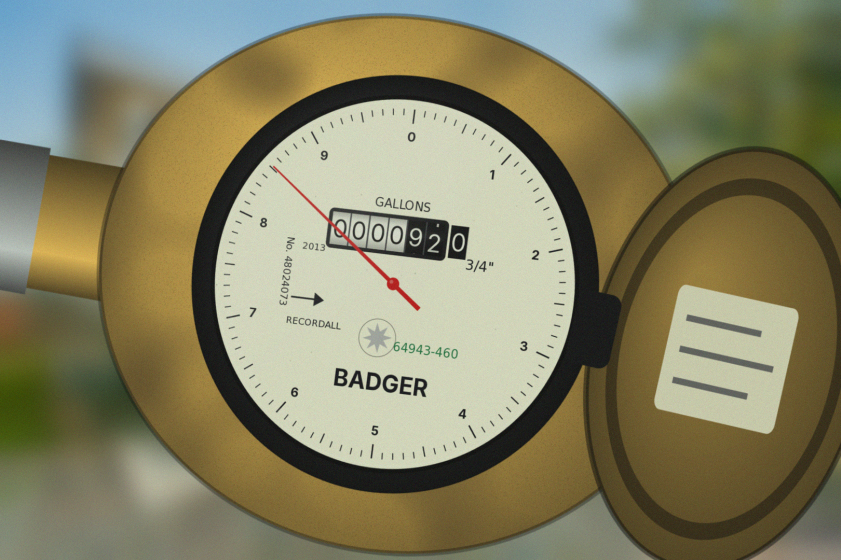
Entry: 918.5 gal
